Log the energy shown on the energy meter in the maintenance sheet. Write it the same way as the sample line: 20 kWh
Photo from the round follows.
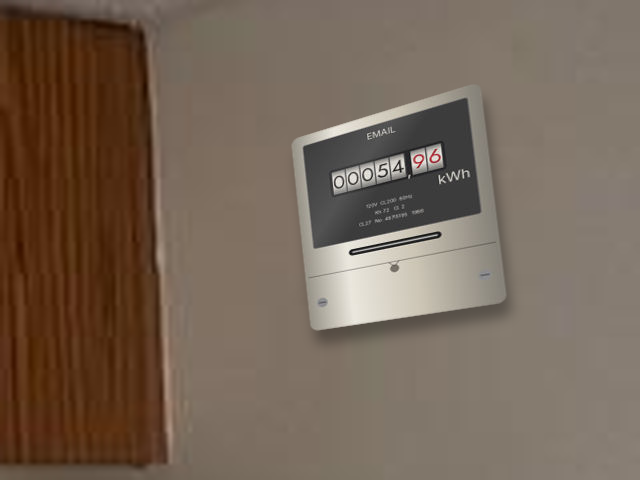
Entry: 54.96 kWh
